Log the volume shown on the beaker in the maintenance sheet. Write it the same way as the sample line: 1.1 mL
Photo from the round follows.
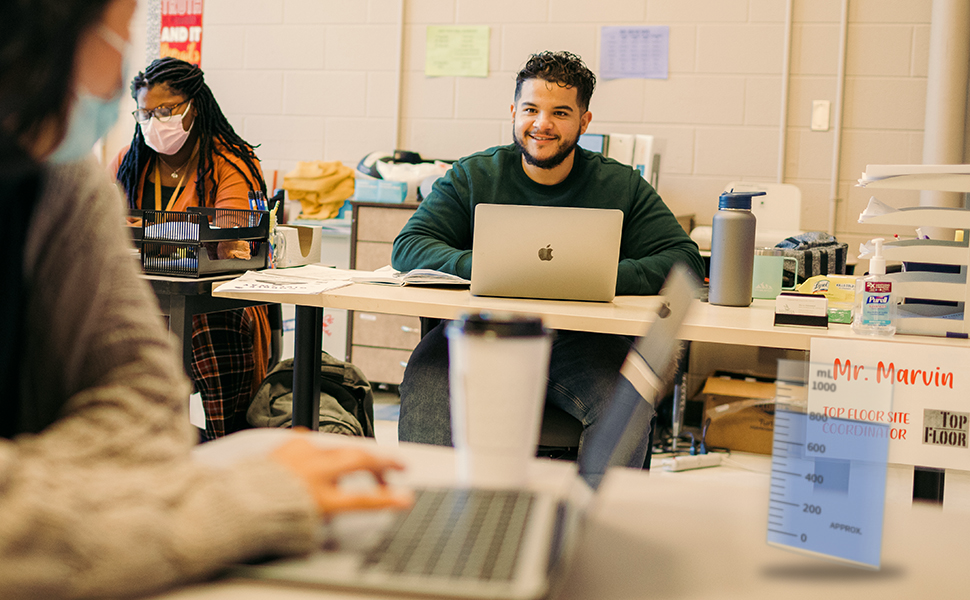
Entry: 800 mL
